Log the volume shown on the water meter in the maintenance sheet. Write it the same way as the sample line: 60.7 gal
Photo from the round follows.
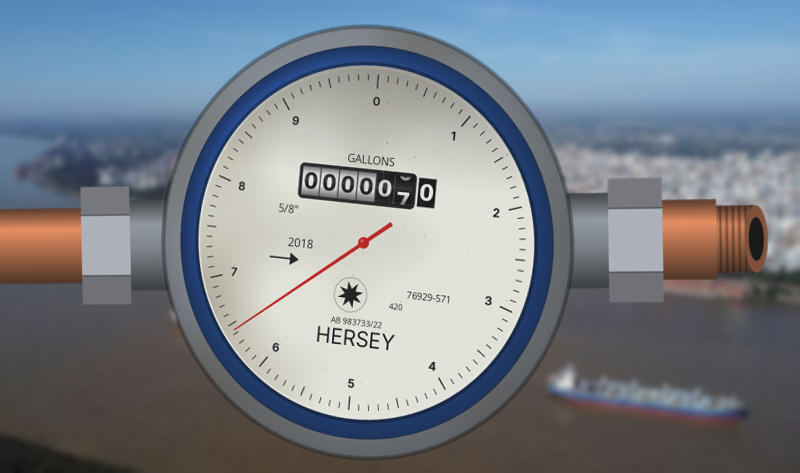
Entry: 66.4 gal
